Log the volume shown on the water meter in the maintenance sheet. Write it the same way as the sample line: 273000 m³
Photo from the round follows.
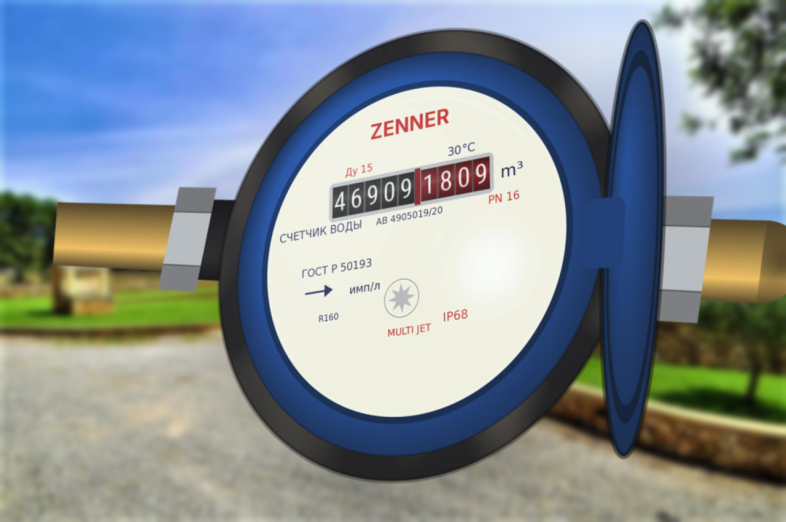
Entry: 46909.1809 m³
